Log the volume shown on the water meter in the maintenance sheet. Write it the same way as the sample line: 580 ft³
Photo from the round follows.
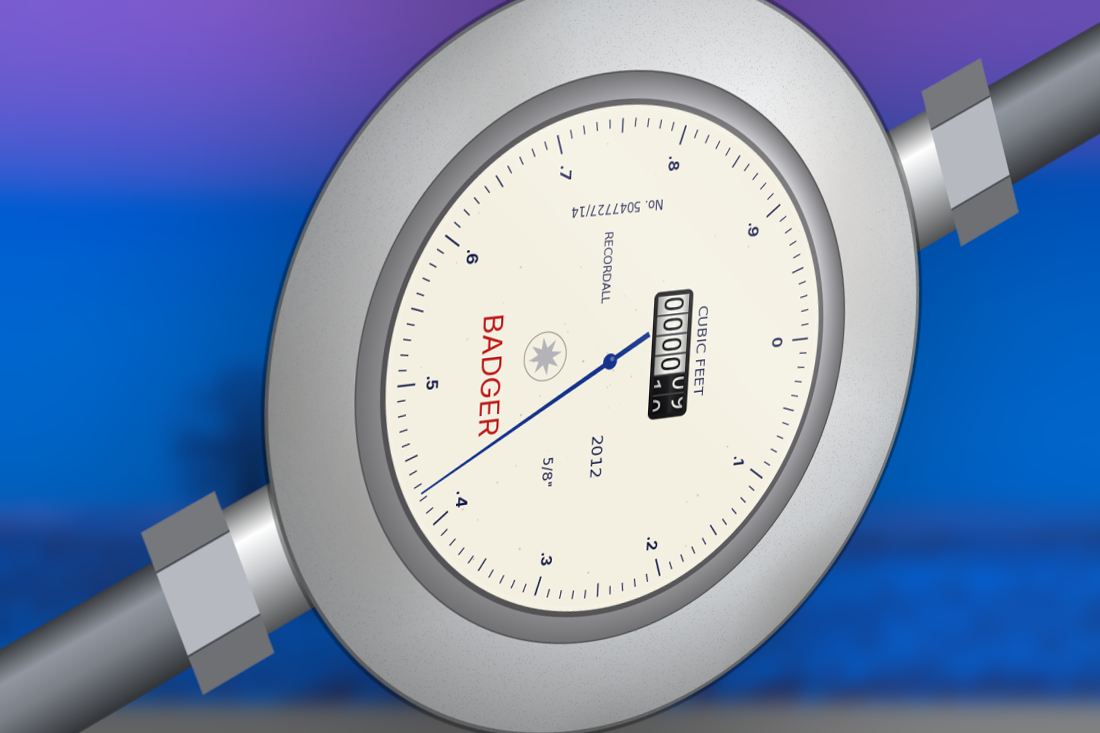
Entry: 9.42 ft³
